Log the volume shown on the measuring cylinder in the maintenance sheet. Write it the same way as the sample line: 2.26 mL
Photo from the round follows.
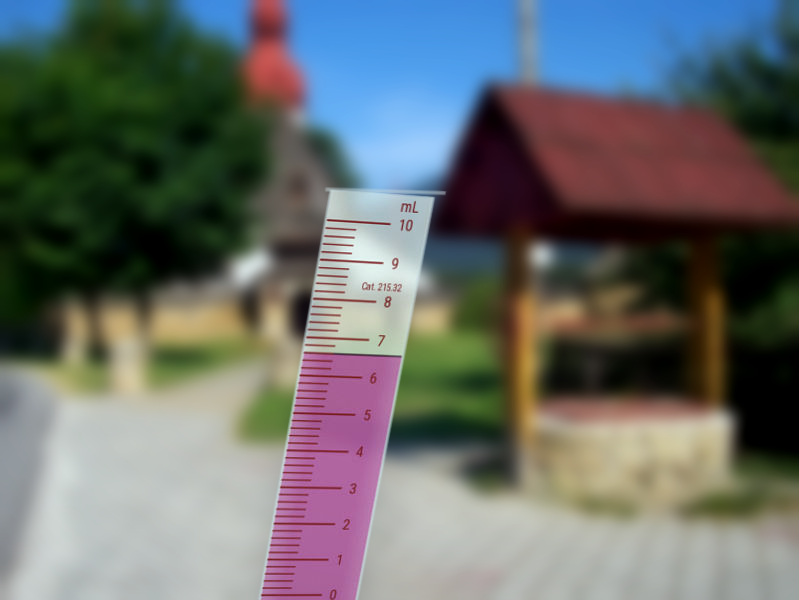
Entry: 6.6 mL
